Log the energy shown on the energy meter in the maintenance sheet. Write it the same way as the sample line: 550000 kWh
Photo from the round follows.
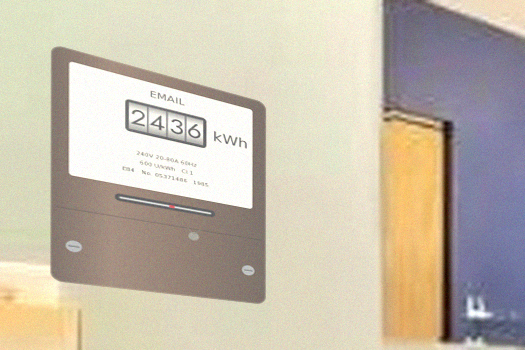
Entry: 2436 kWh
